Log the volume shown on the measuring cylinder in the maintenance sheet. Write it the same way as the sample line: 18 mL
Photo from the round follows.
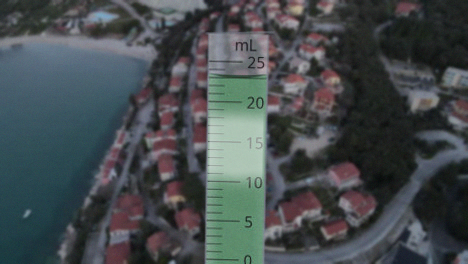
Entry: 23 mL
